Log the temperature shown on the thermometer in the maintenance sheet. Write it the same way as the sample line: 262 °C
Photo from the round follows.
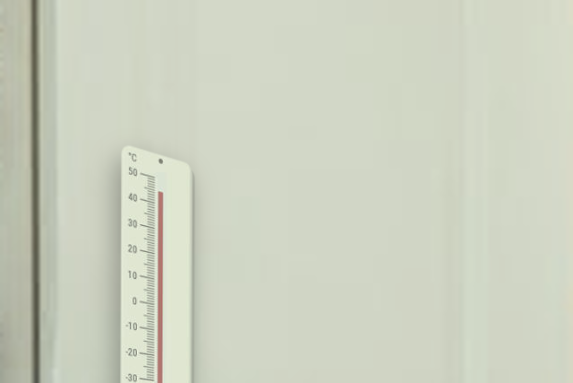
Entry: 45 °C
